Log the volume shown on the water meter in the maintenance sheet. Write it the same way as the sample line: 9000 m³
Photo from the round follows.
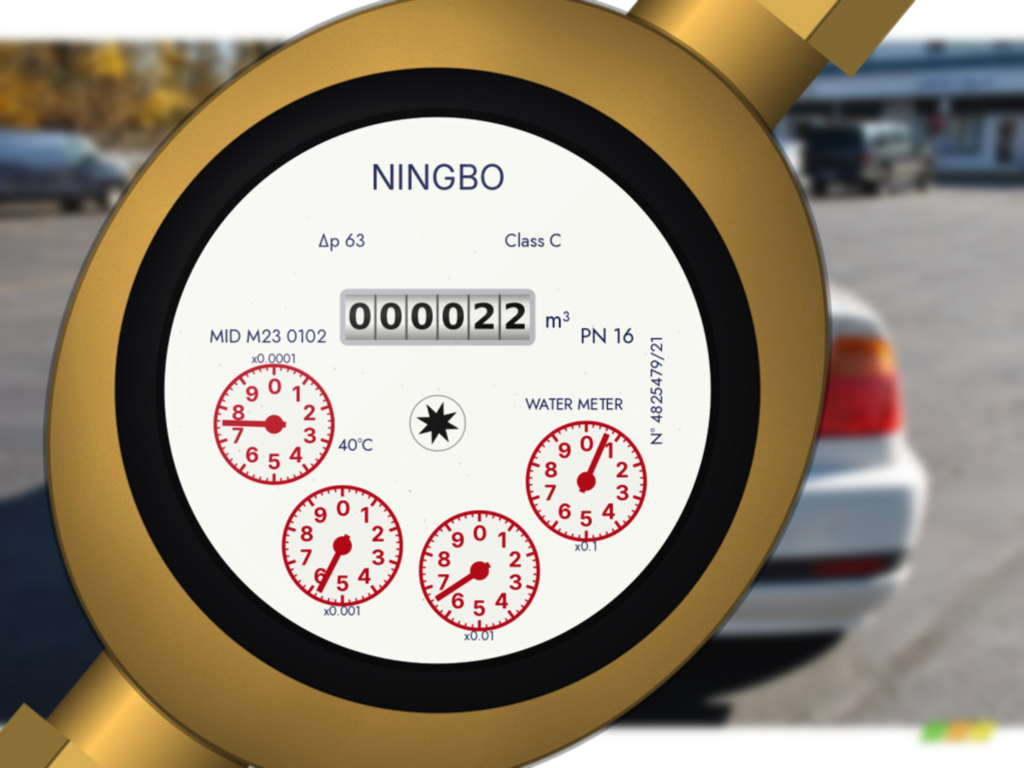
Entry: 22.0657 m³
